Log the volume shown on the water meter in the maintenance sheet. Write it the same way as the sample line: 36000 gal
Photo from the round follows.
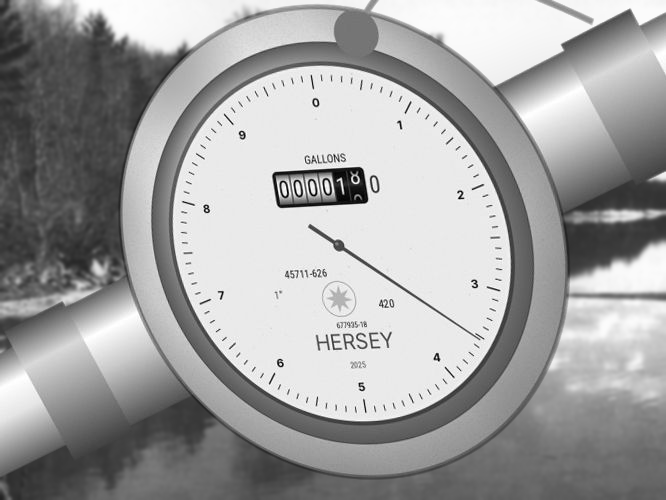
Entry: 183.5 gal
